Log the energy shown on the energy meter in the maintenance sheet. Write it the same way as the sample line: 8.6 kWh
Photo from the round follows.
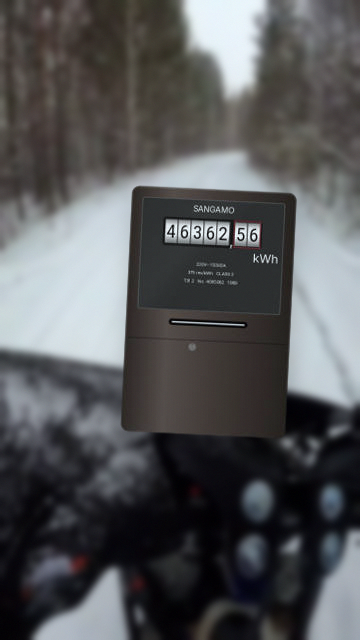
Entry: 46362.56 kWh
